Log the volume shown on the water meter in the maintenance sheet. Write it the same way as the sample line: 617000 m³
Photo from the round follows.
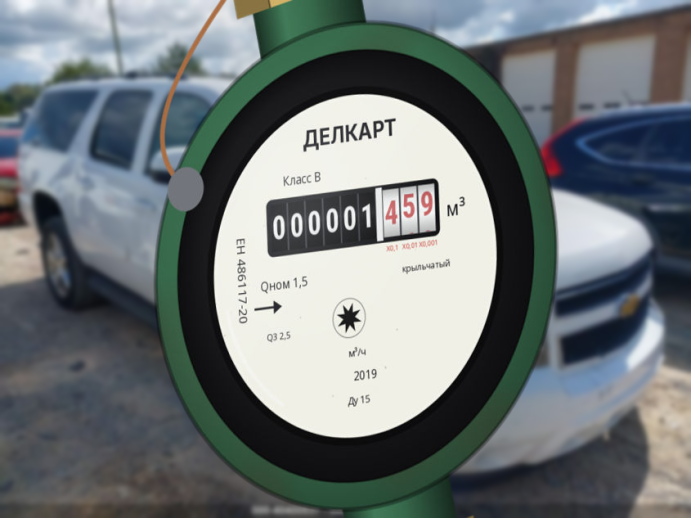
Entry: 1.459 m³
